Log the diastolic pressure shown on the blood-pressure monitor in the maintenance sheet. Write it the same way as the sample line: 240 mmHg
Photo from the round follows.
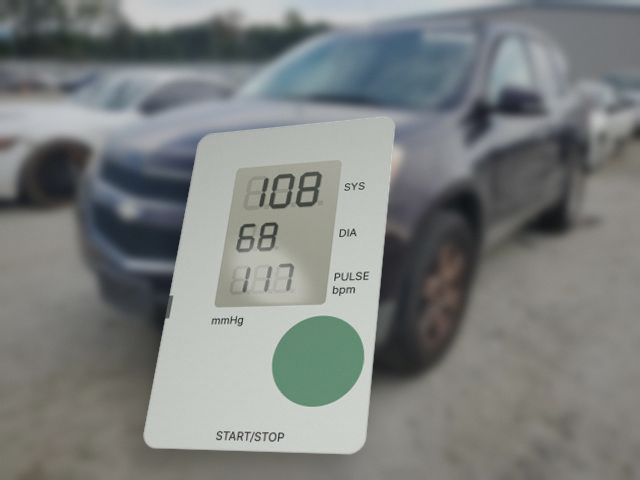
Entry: 68 mmHg
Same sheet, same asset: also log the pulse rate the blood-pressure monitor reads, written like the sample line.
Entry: 117 bpm
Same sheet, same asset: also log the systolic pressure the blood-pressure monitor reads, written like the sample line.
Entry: 108 mmHg
